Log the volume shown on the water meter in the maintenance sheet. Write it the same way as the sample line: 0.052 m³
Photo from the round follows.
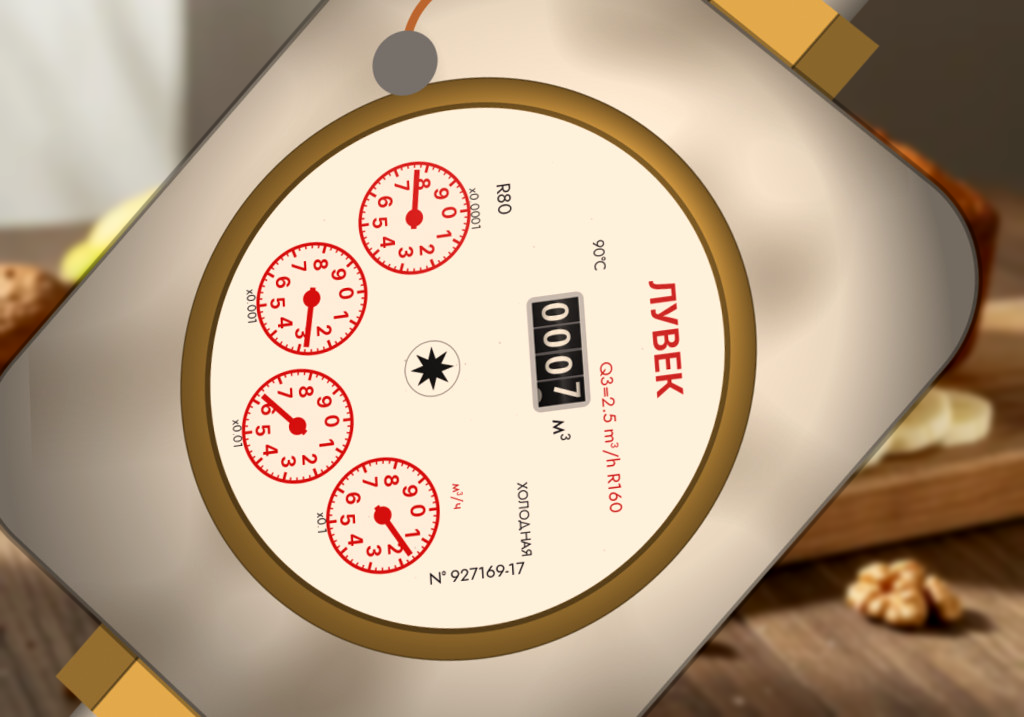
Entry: 7.1627 m³
